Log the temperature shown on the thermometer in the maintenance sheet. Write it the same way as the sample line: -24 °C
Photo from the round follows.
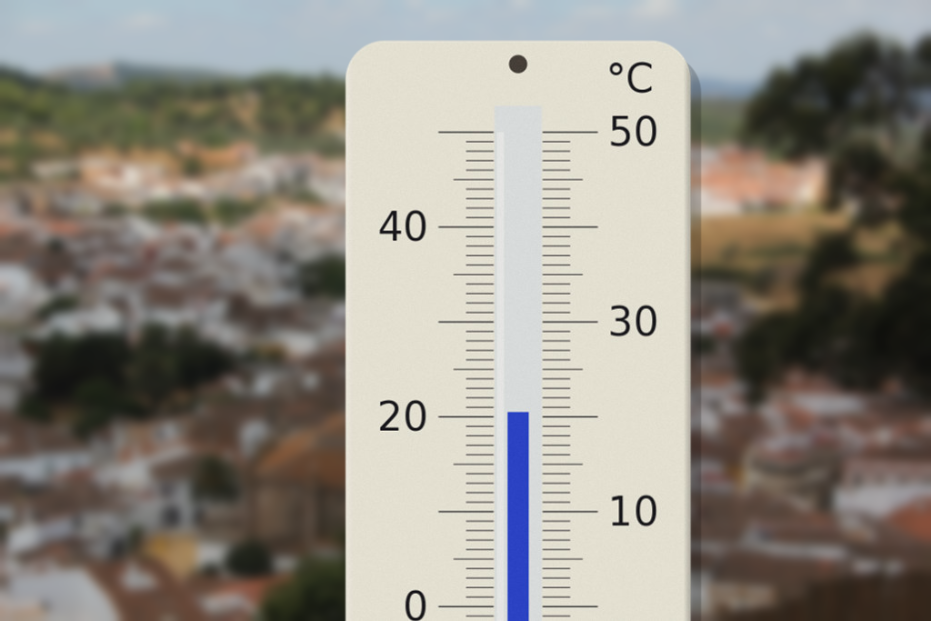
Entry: 20.5 °C
